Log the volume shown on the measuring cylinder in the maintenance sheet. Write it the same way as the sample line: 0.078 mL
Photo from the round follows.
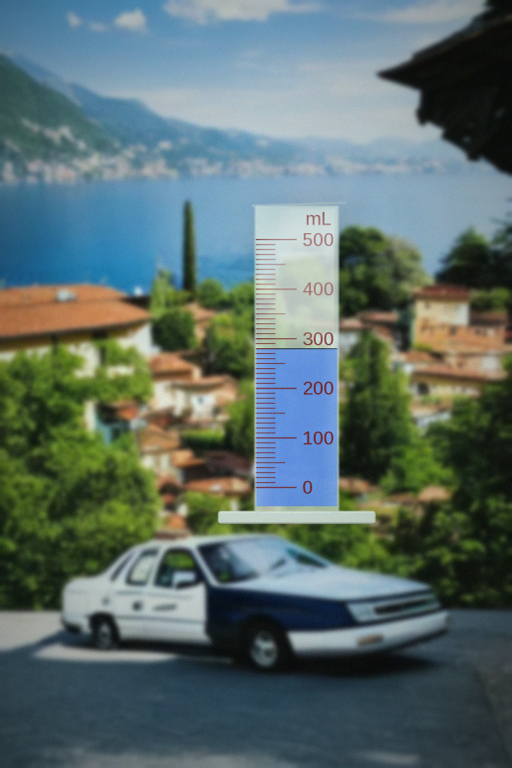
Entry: 280 mL
